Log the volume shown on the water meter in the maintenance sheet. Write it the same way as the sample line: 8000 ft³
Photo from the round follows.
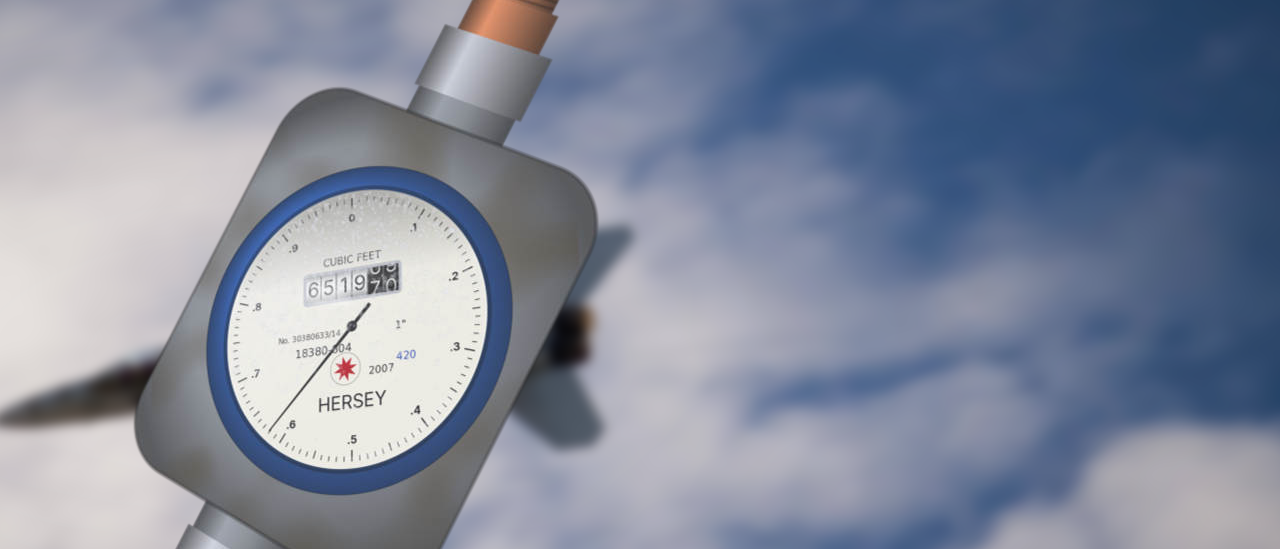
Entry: 651969.62 ft³
